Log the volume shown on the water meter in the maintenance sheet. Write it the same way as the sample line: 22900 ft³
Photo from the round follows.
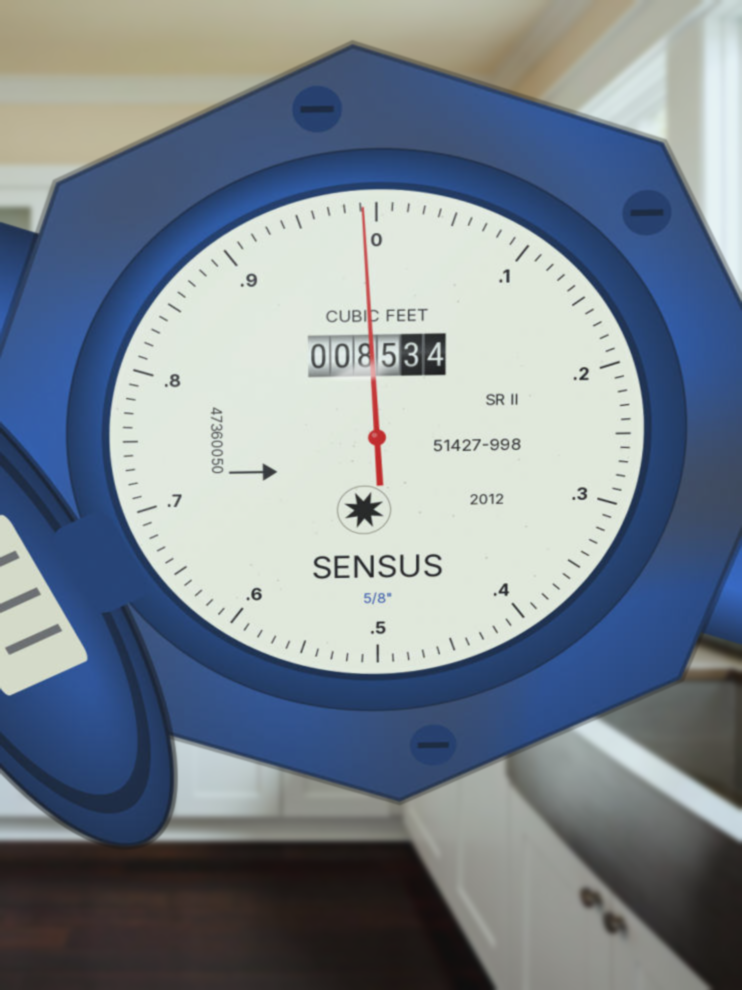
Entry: 8533.99 ft³
